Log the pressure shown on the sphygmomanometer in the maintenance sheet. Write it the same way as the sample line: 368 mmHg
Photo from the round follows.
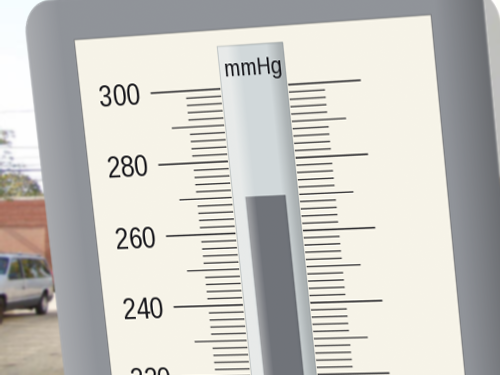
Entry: 270 mmHg
